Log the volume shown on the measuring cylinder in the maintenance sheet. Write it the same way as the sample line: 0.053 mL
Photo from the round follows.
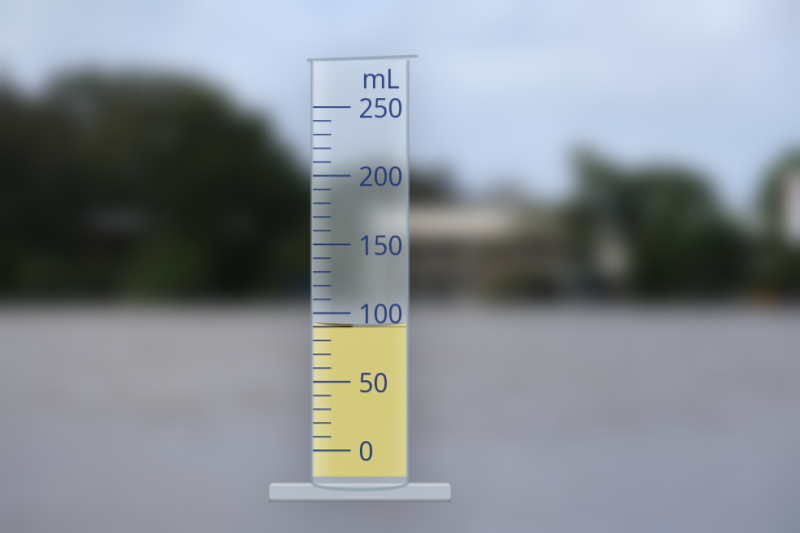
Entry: 90 mL
